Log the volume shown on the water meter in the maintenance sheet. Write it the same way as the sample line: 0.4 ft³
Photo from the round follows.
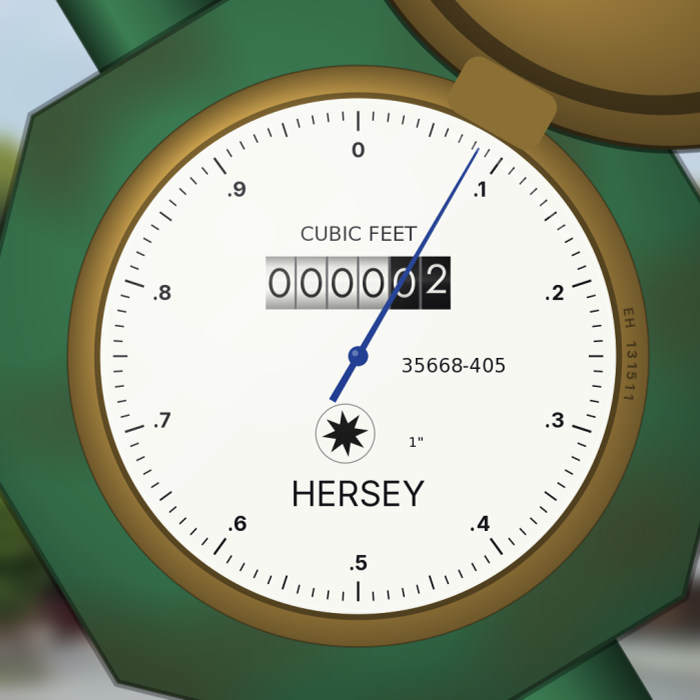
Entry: 2.08 ft³
